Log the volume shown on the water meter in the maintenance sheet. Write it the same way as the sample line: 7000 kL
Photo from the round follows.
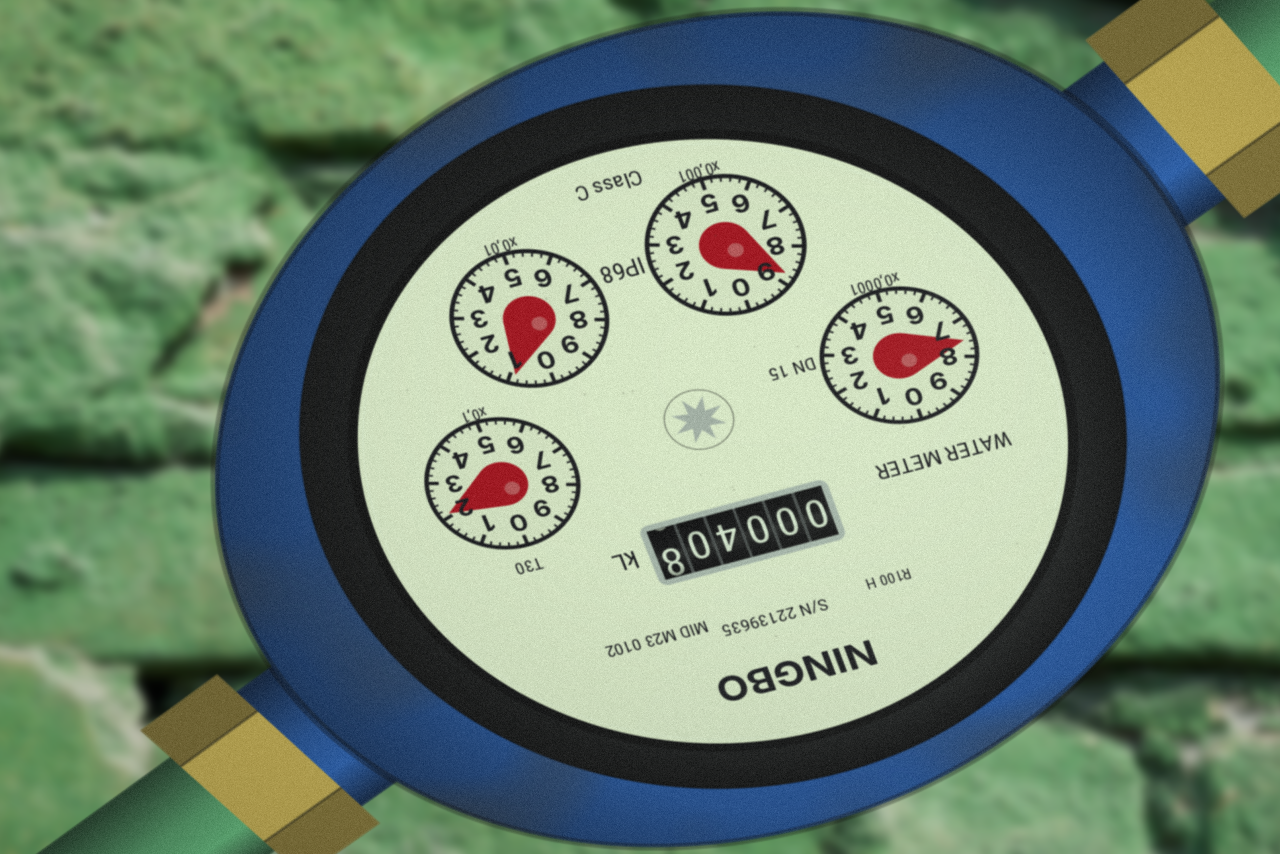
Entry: 408.2087 kL
